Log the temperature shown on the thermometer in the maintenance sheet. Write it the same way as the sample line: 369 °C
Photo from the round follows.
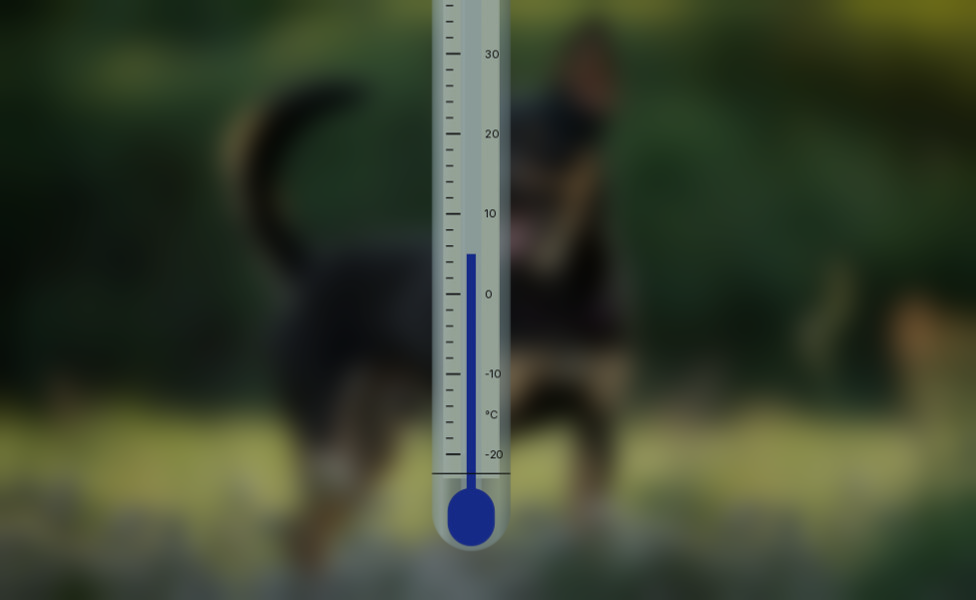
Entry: 5 °C
